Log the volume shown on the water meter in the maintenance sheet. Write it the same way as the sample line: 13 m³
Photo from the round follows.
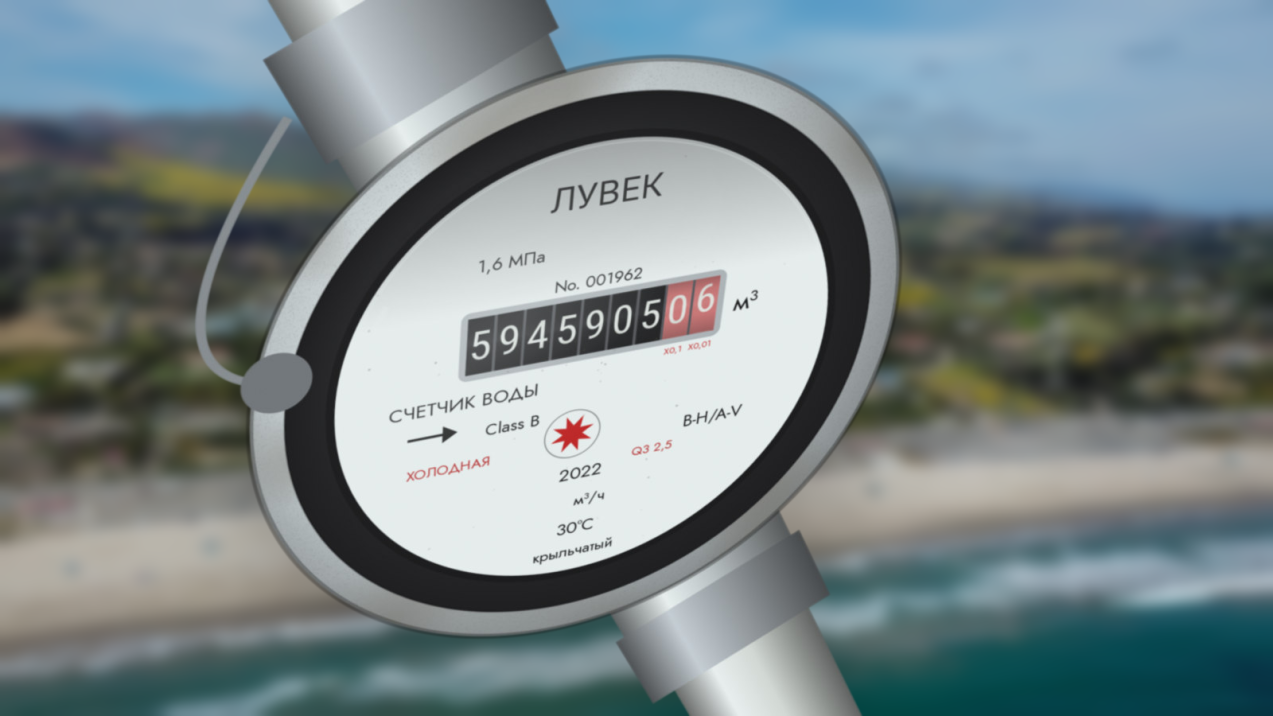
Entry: 5945905.06 m³
